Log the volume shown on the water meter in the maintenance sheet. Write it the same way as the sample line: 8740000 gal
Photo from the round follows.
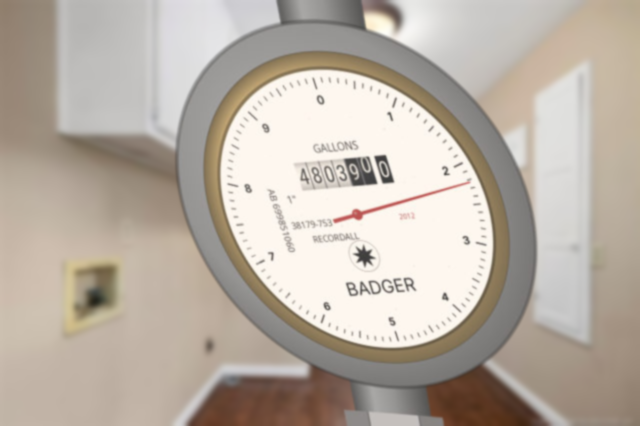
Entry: 4803902.2 gal
